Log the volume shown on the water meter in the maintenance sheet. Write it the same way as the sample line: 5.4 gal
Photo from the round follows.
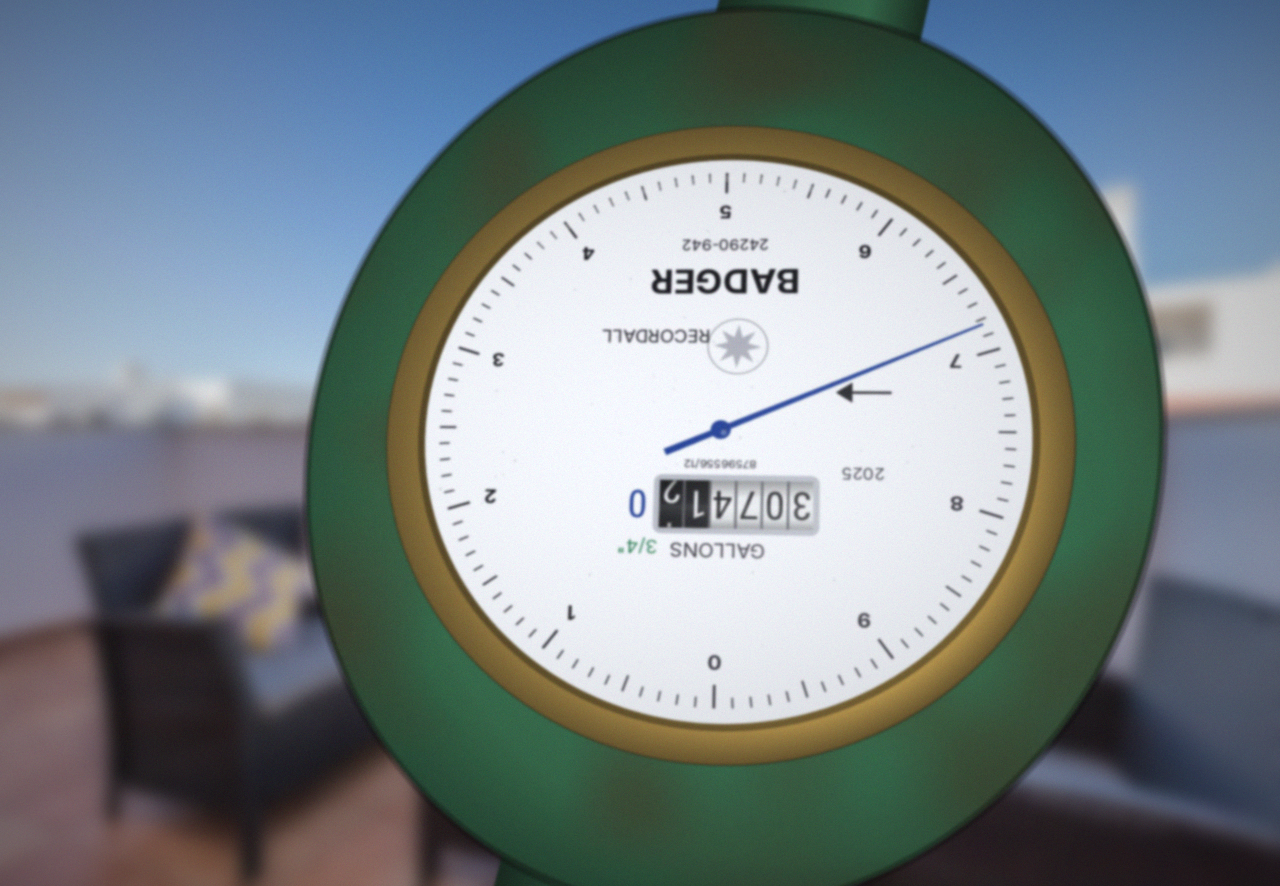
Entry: 3074116.8 gal
